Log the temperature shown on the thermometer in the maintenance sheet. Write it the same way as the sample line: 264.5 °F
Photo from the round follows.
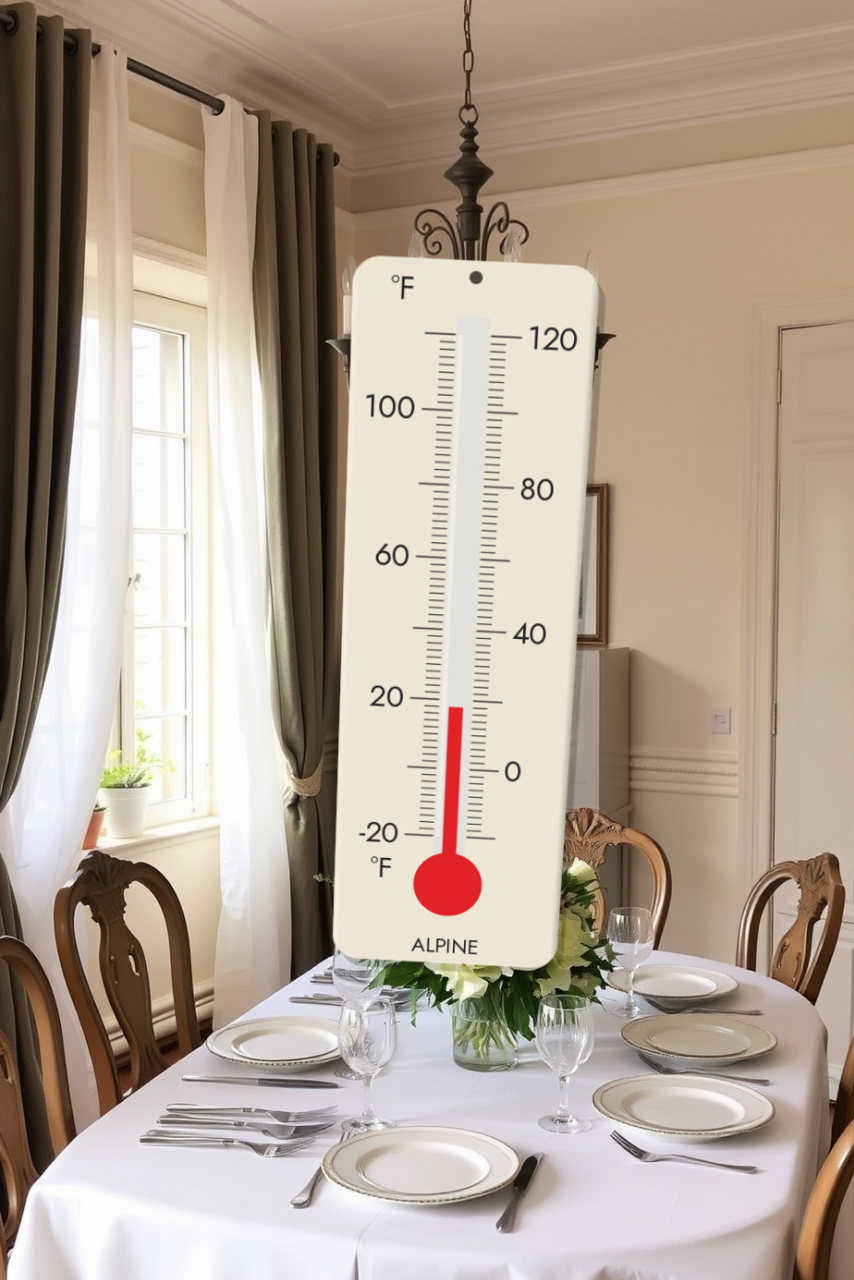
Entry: 18 °F
